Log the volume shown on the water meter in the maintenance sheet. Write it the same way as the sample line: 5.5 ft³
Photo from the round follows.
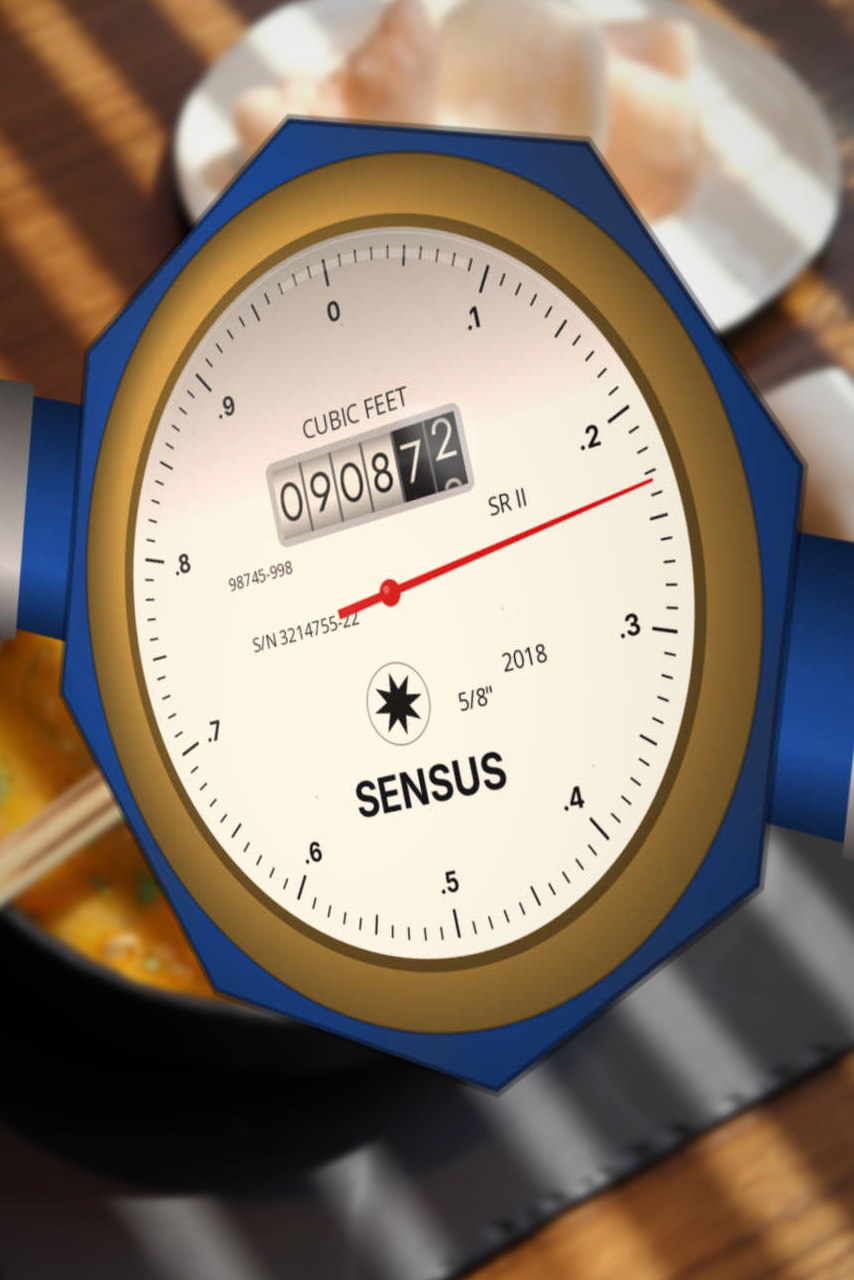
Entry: 90872.23 ft³
